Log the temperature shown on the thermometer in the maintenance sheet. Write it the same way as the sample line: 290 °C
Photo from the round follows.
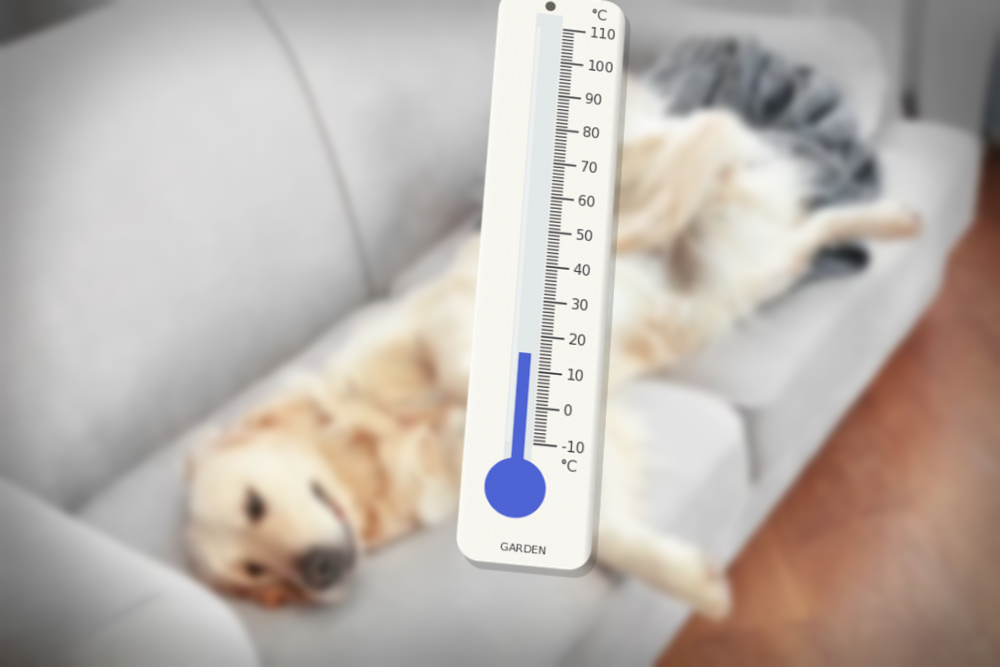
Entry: 15 °C
